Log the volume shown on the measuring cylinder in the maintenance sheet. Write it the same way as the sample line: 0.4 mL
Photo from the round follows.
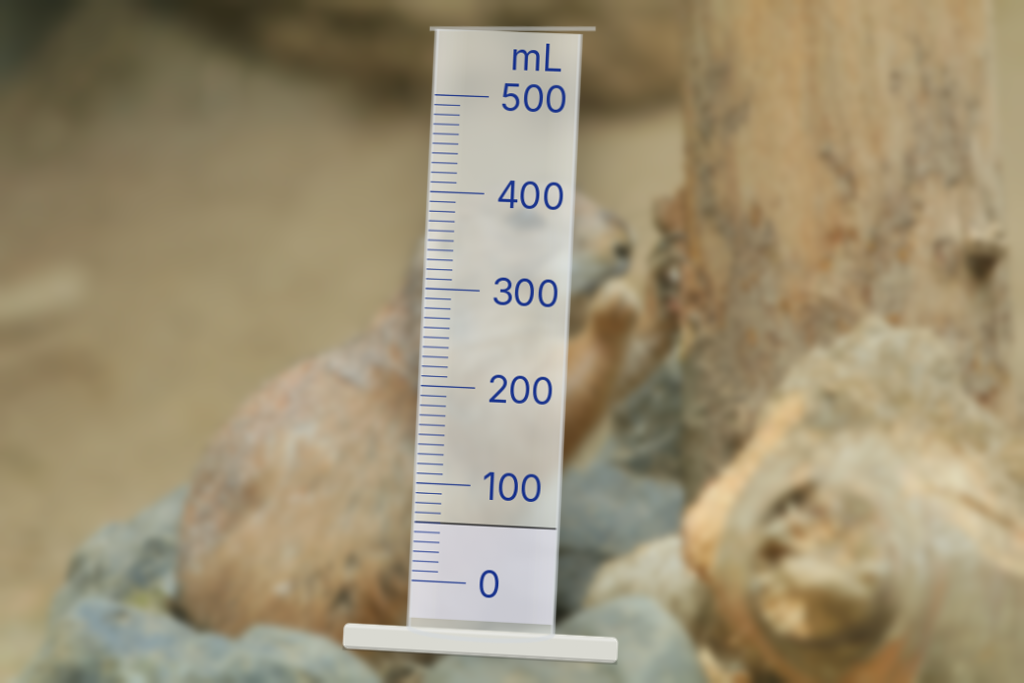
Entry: 60 mL
